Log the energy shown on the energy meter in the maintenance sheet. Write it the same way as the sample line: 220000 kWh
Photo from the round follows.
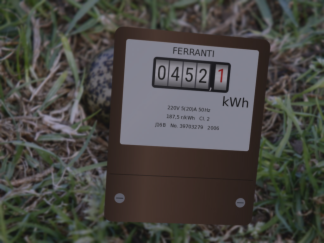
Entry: 452.1 kWh
